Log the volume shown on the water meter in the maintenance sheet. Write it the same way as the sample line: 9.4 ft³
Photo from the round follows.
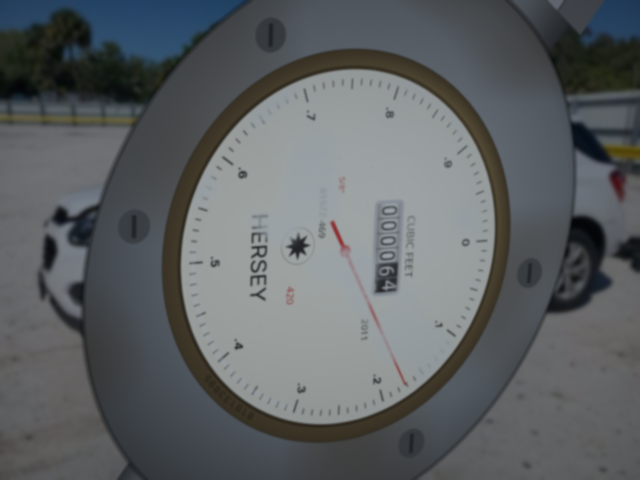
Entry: 64.17 ft³
